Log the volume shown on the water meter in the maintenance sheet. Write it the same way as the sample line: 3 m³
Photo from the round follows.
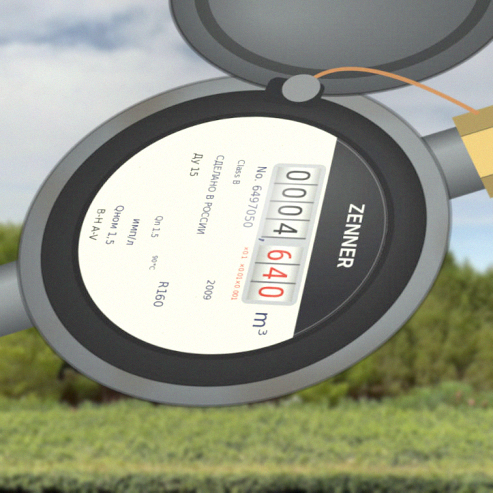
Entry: 4.640 m³
